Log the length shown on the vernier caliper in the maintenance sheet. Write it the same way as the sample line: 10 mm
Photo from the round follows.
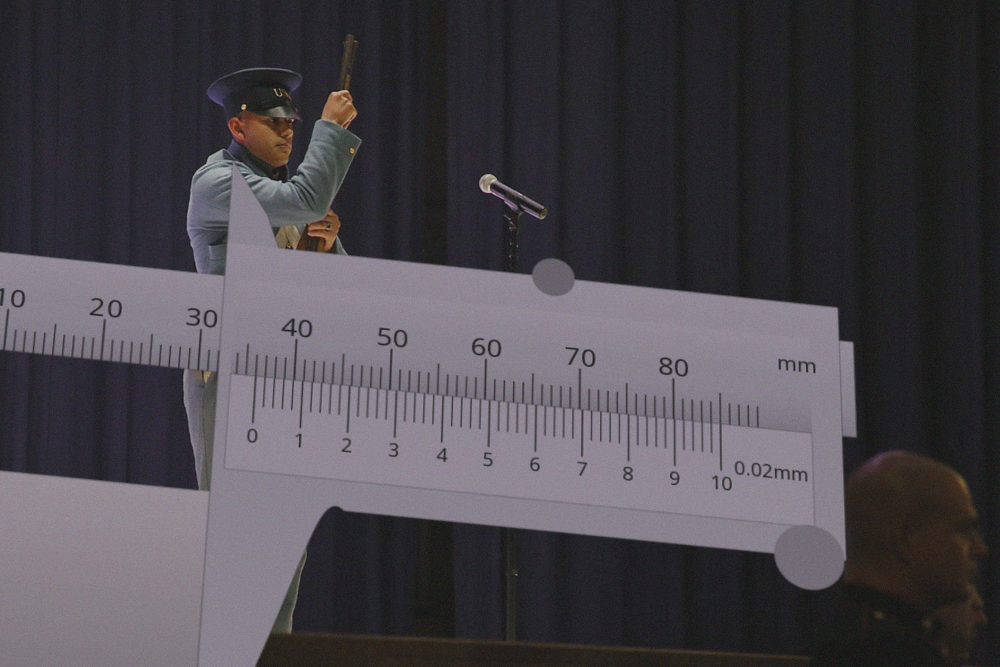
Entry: 36.0 mm
